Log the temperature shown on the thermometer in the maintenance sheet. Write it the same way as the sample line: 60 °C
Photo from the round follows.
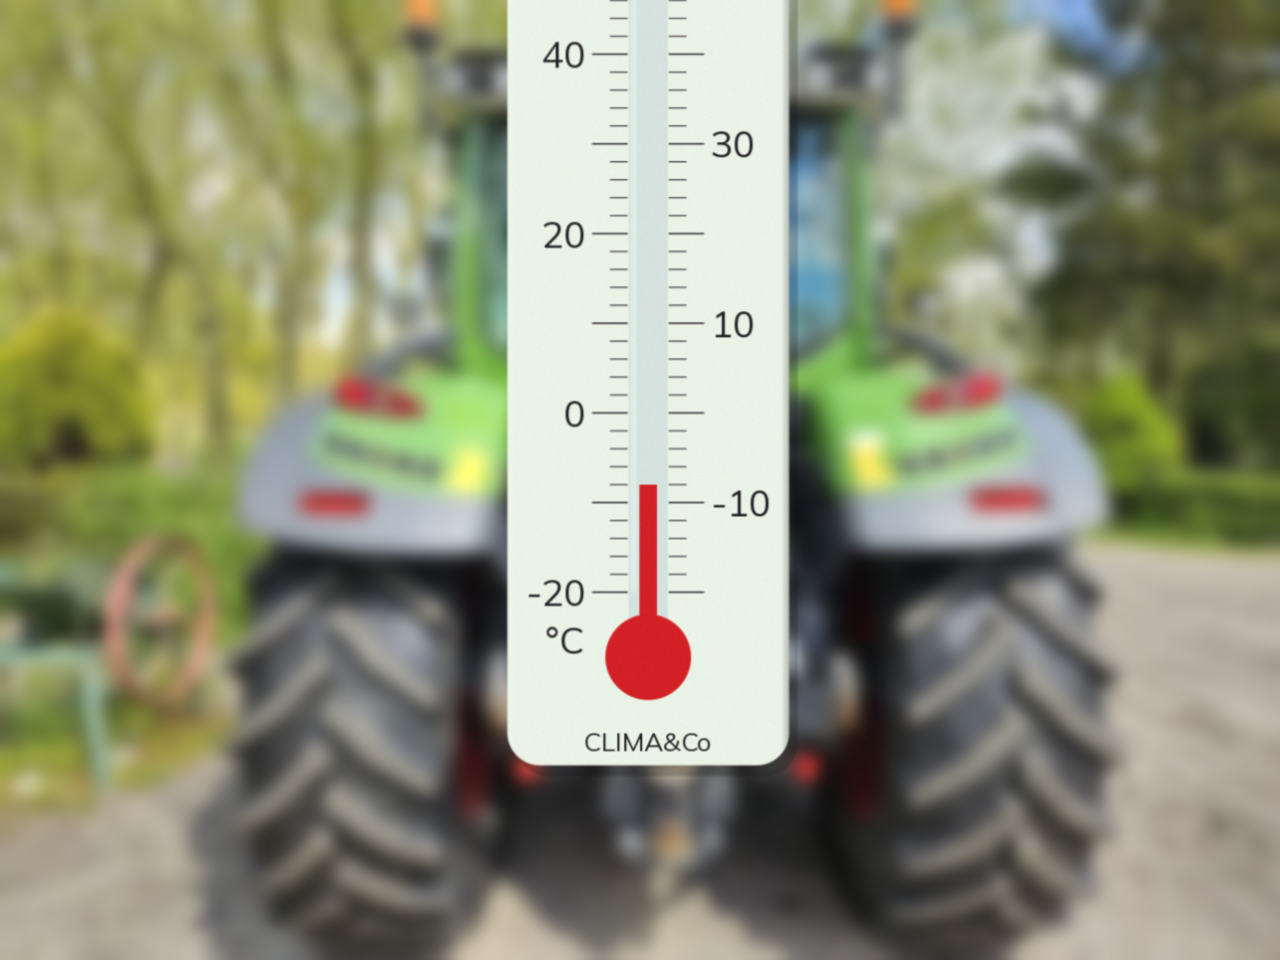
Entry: -8 °C
